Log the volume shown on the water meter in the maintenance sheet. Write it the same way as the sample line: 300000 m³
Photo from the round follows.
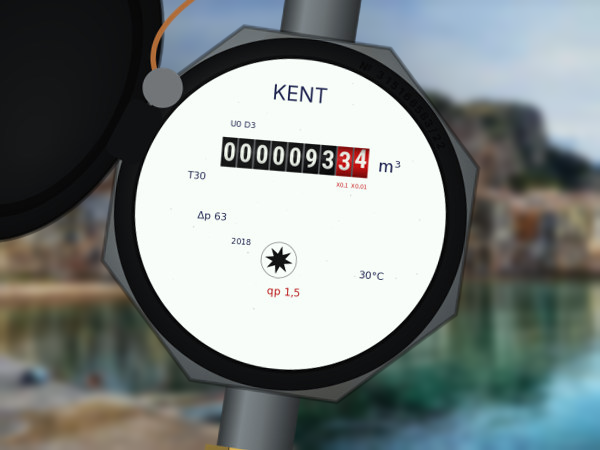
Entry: 93.34 m³
